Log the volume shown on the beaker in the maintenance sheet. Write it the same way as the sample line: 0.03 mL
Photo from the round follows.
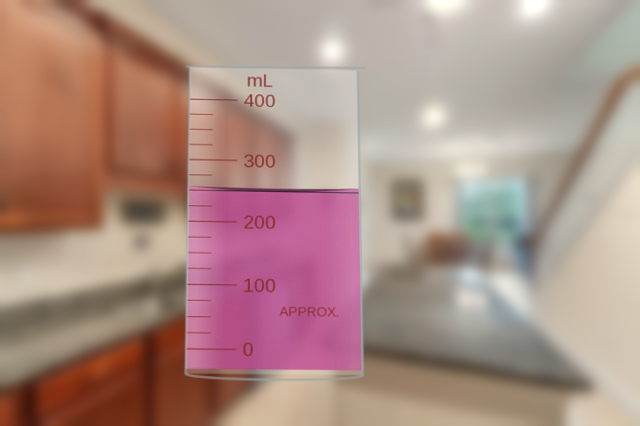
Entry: 250 mL
